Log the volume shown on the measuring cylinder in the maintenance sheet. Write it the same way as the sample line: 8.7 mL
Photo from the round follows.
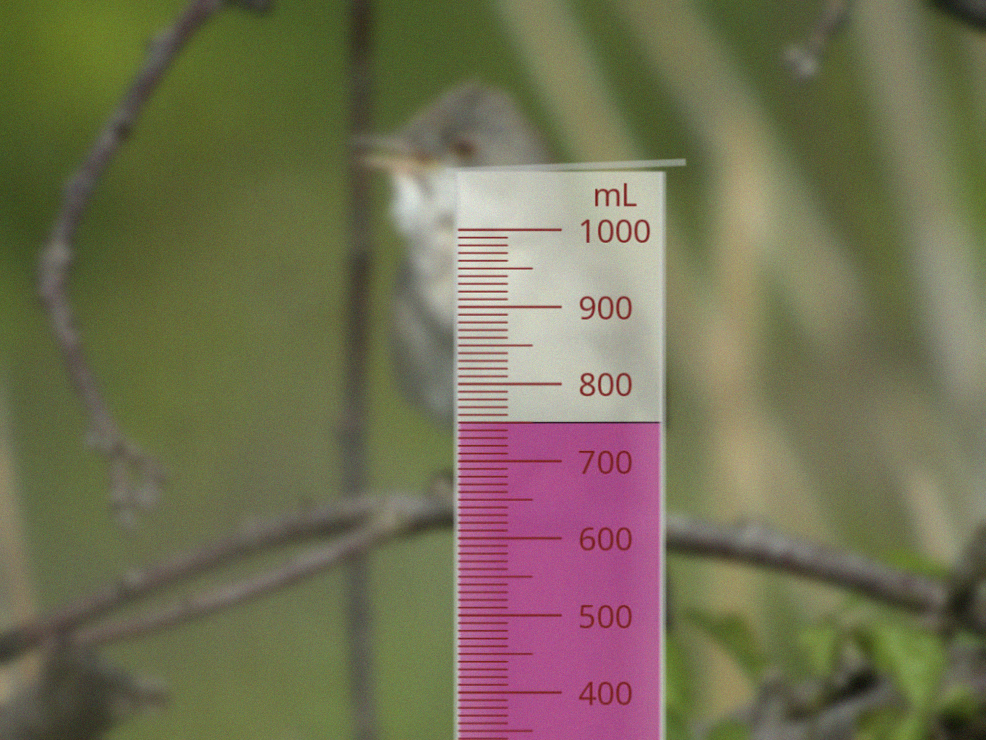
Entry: 750 mL
